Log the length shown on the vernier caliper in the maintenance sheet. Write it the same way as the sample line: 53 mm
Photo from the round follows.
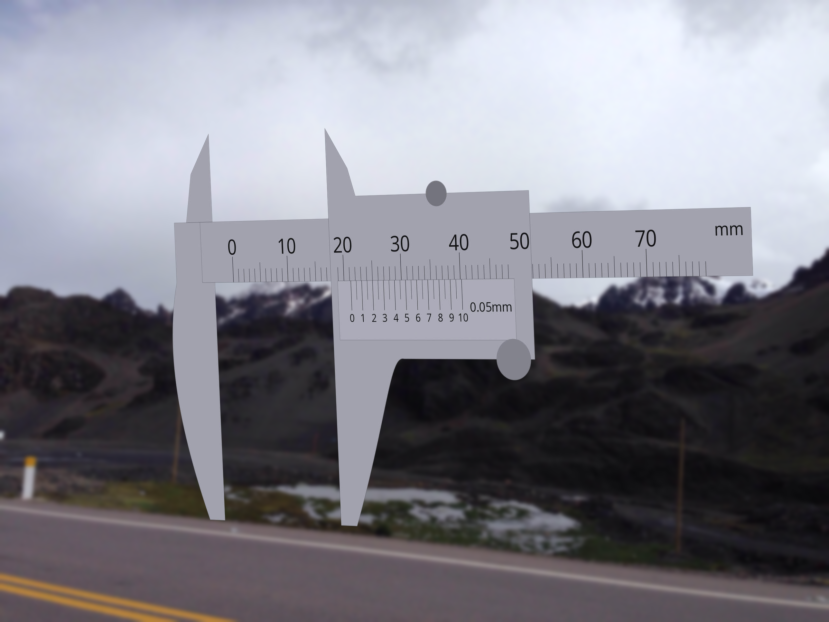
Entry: 21.2 mm
